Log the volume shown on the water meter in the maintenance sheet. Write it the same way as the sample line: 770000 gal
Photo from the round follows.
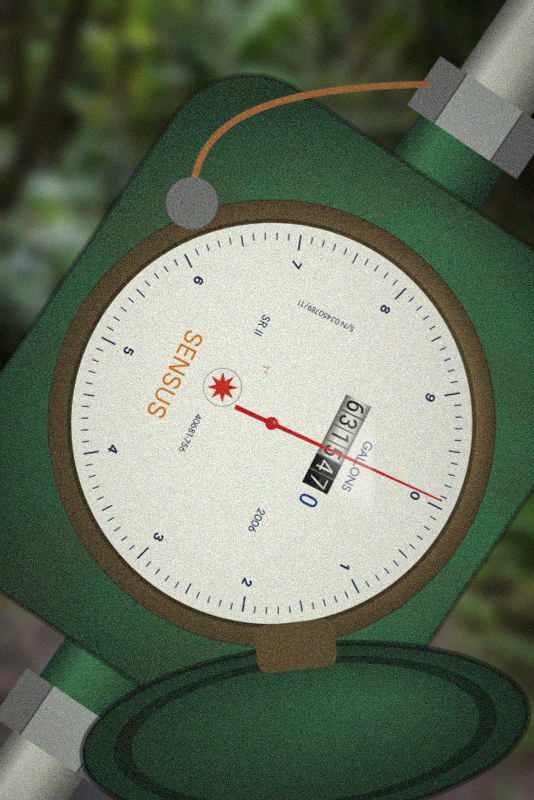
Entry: 6315469.9 gal
